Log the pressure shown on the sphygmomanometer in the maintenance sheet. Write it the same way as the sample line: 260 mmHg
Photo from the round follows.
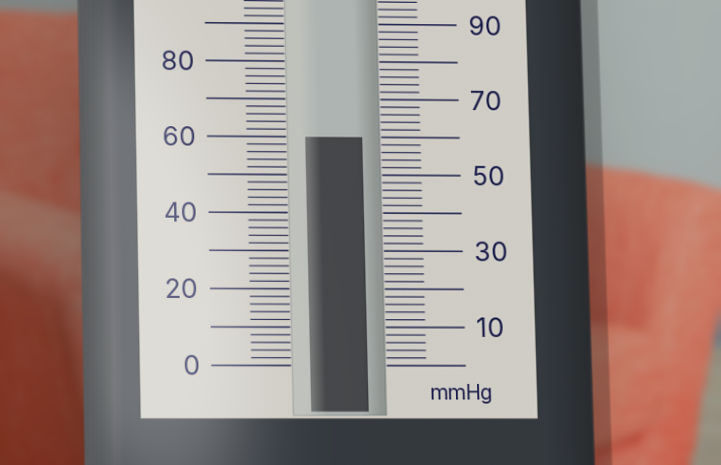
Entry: 60 mmHg
